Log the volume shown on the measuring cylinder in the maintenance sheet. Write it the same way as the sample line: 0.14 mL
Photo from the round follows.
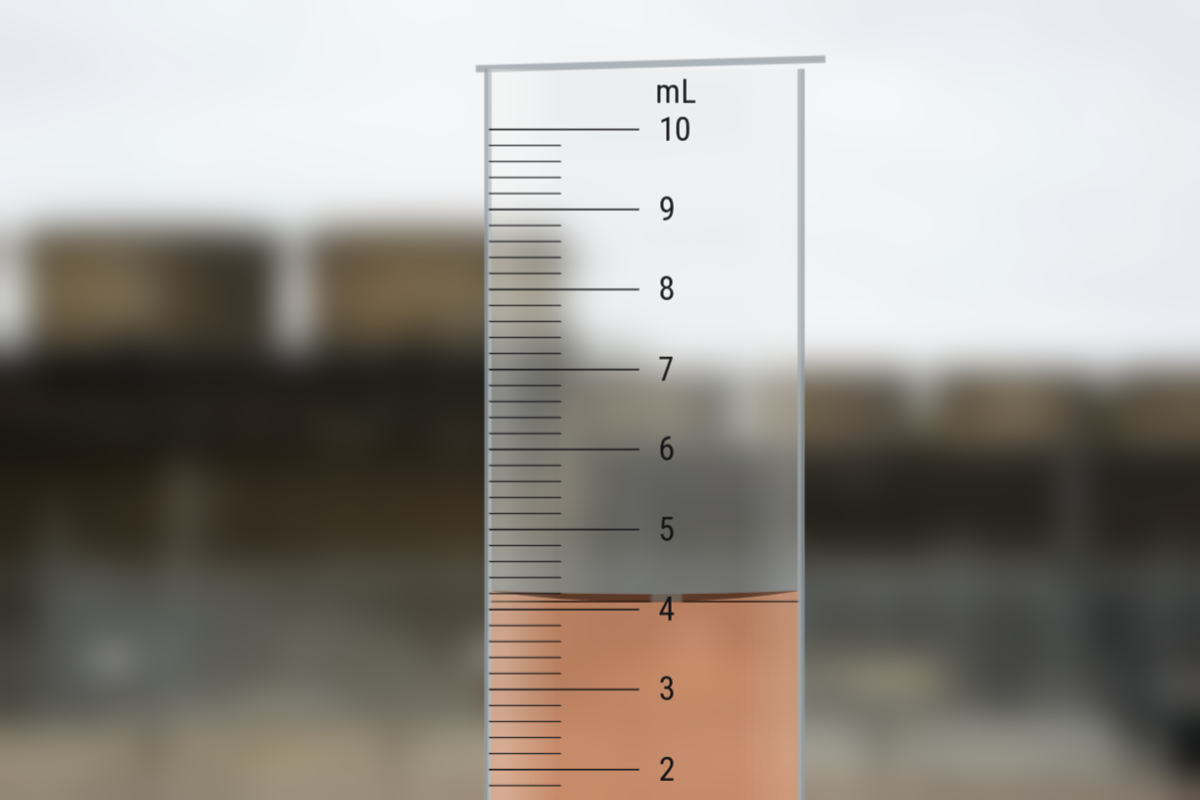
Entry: 4.1 mL
